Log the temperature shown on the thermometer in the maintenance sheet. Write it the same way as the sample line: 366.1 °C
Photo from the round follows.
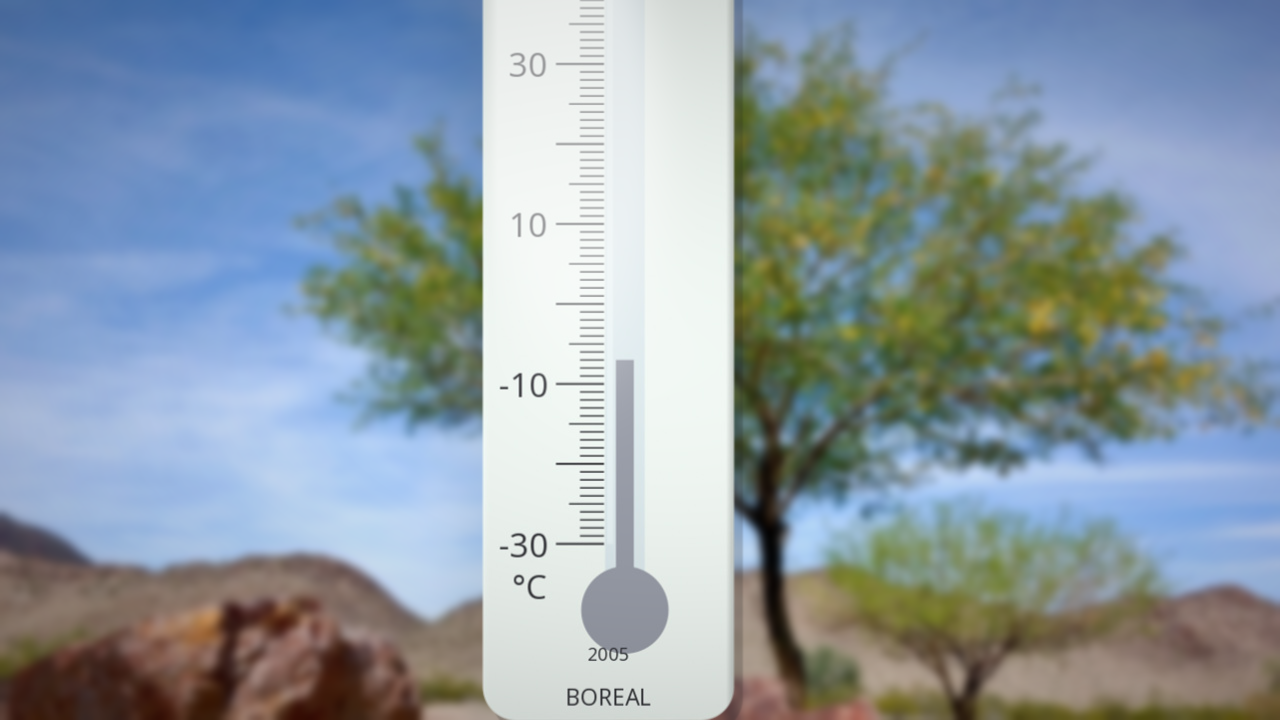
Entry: -7 °C
